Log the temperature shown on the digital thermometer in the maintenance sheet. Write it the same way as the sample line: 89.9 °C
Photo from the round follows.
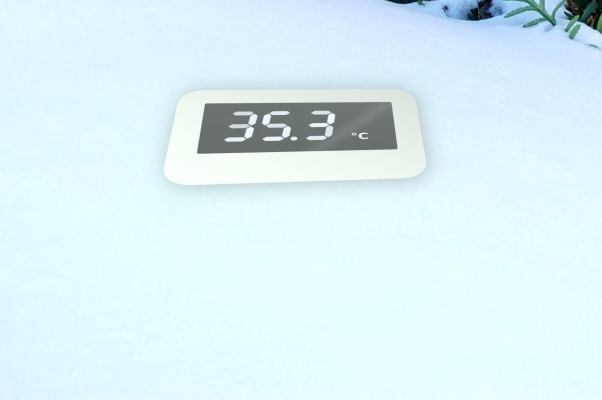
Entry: 35.3 °C
